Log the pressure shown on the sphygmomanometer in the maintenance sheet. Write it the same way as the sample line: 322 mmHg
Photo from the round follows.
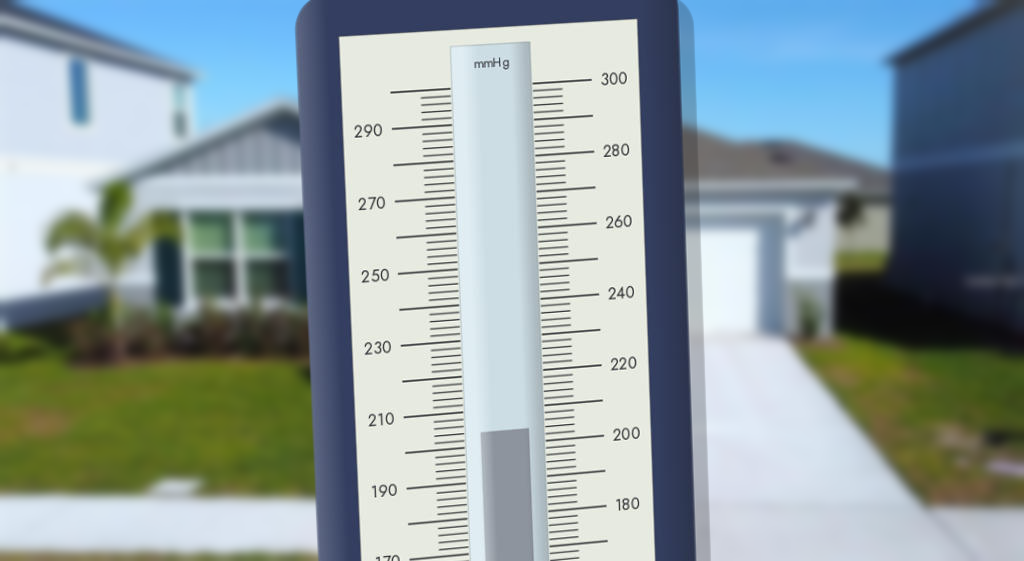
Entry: 204 mmHg
